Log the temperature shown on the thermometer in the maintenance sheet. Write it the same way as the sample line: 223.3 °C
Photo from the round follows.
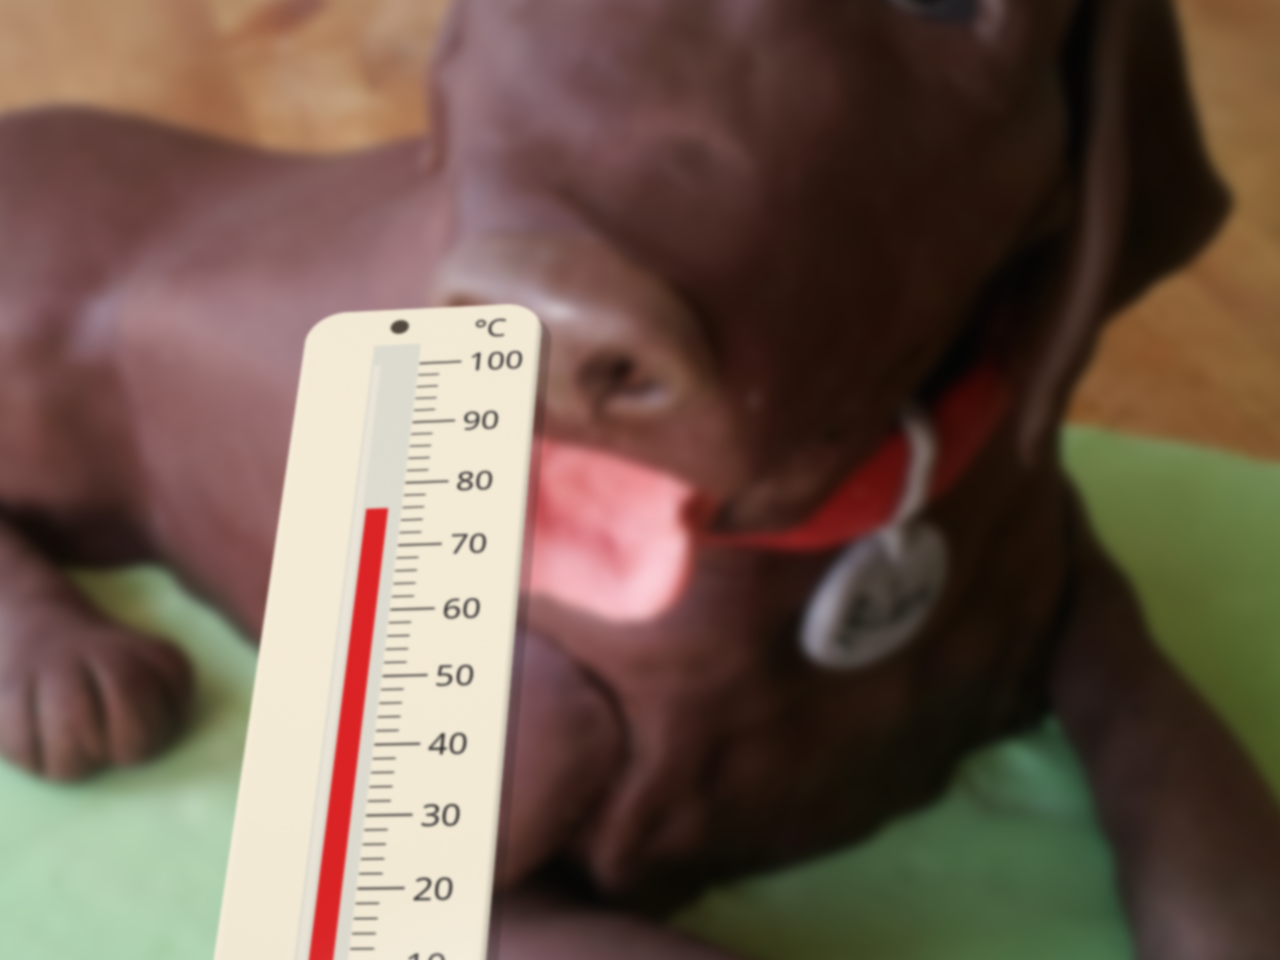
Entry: 76 °C
